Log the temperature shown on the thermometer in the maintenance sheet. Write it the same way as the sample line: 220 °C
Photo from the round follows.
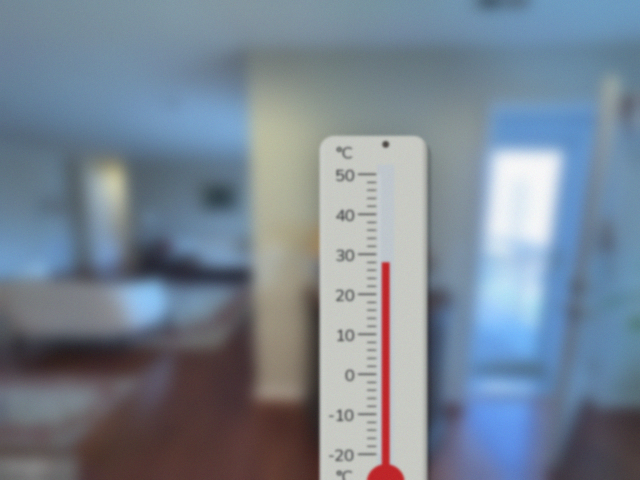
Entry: 28 °C
